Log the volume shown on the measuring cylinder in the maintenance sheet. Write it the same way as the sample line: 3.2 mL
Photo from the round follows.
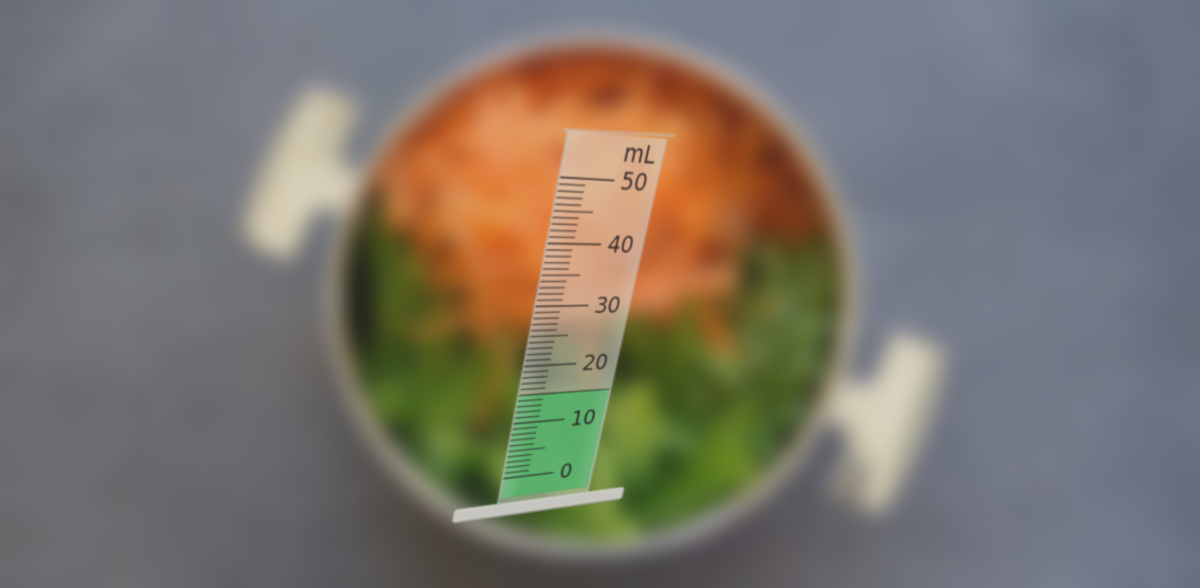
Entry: 15 mL
